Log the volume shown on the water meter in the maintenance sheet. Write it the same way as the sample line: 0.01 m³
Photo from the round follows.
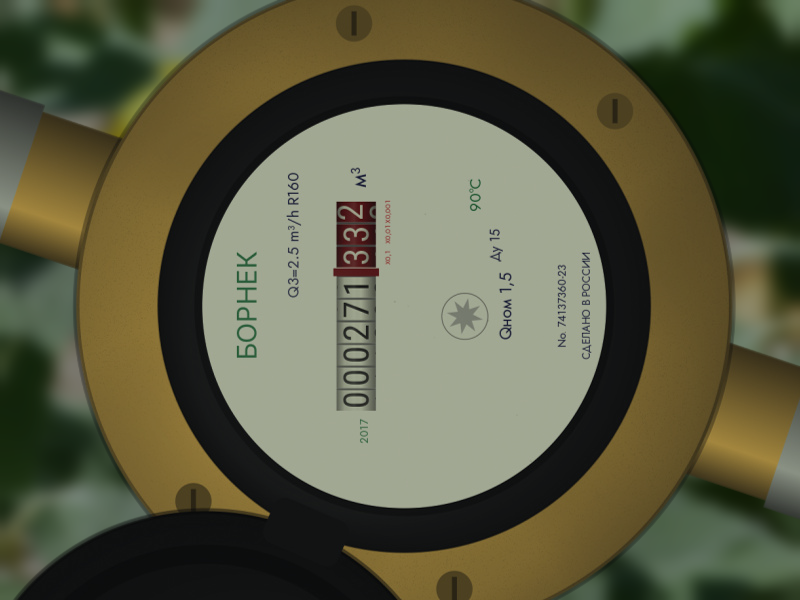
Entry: 271.332 m³
